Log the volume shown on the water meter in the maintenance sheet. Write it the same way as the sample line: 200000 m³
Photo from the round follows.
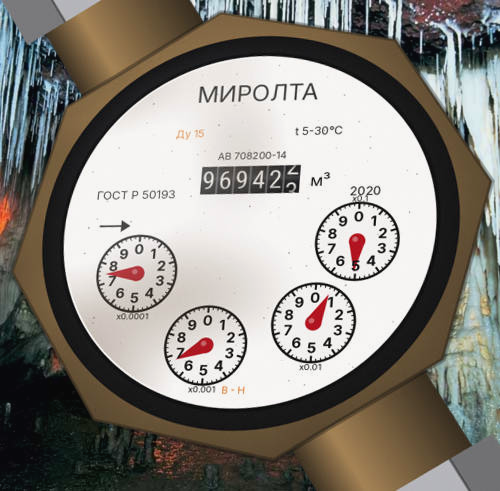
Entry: 969422.5067 m³
